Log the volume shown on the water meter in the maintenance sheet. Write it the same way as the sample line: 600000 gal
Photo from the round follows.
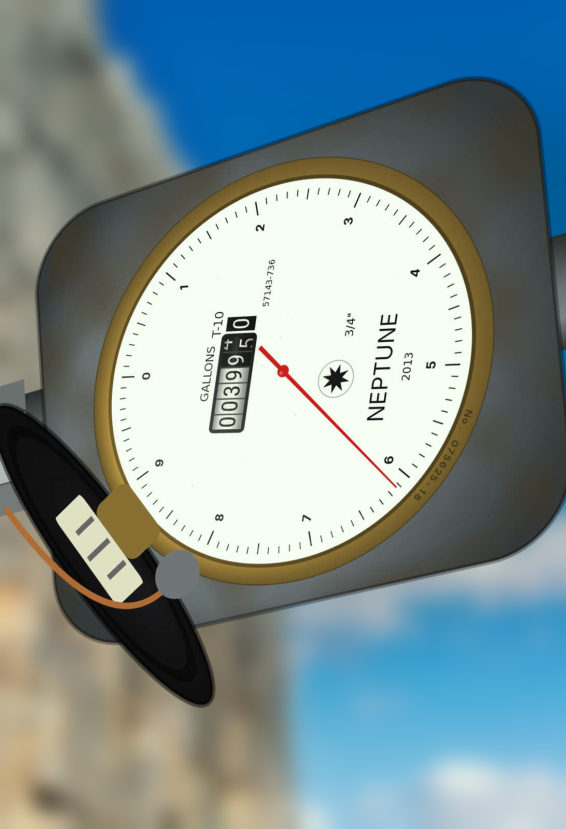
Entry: 39946.1 gal
